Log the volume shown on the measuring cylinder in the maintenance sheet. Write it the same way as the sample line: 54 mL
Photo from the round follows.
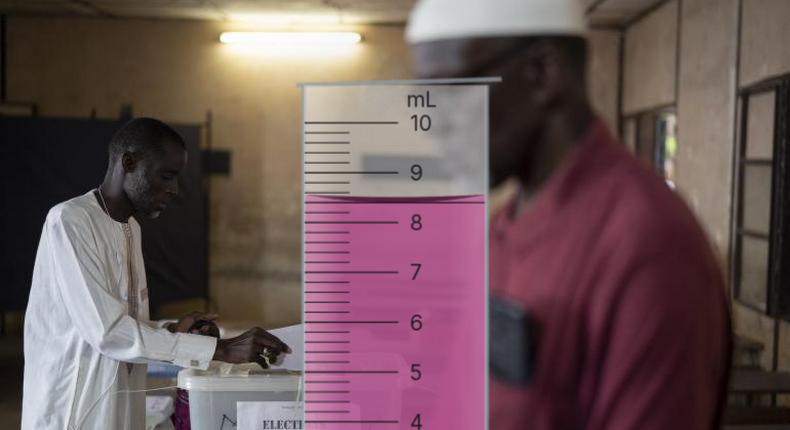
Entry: 8.4 mL
